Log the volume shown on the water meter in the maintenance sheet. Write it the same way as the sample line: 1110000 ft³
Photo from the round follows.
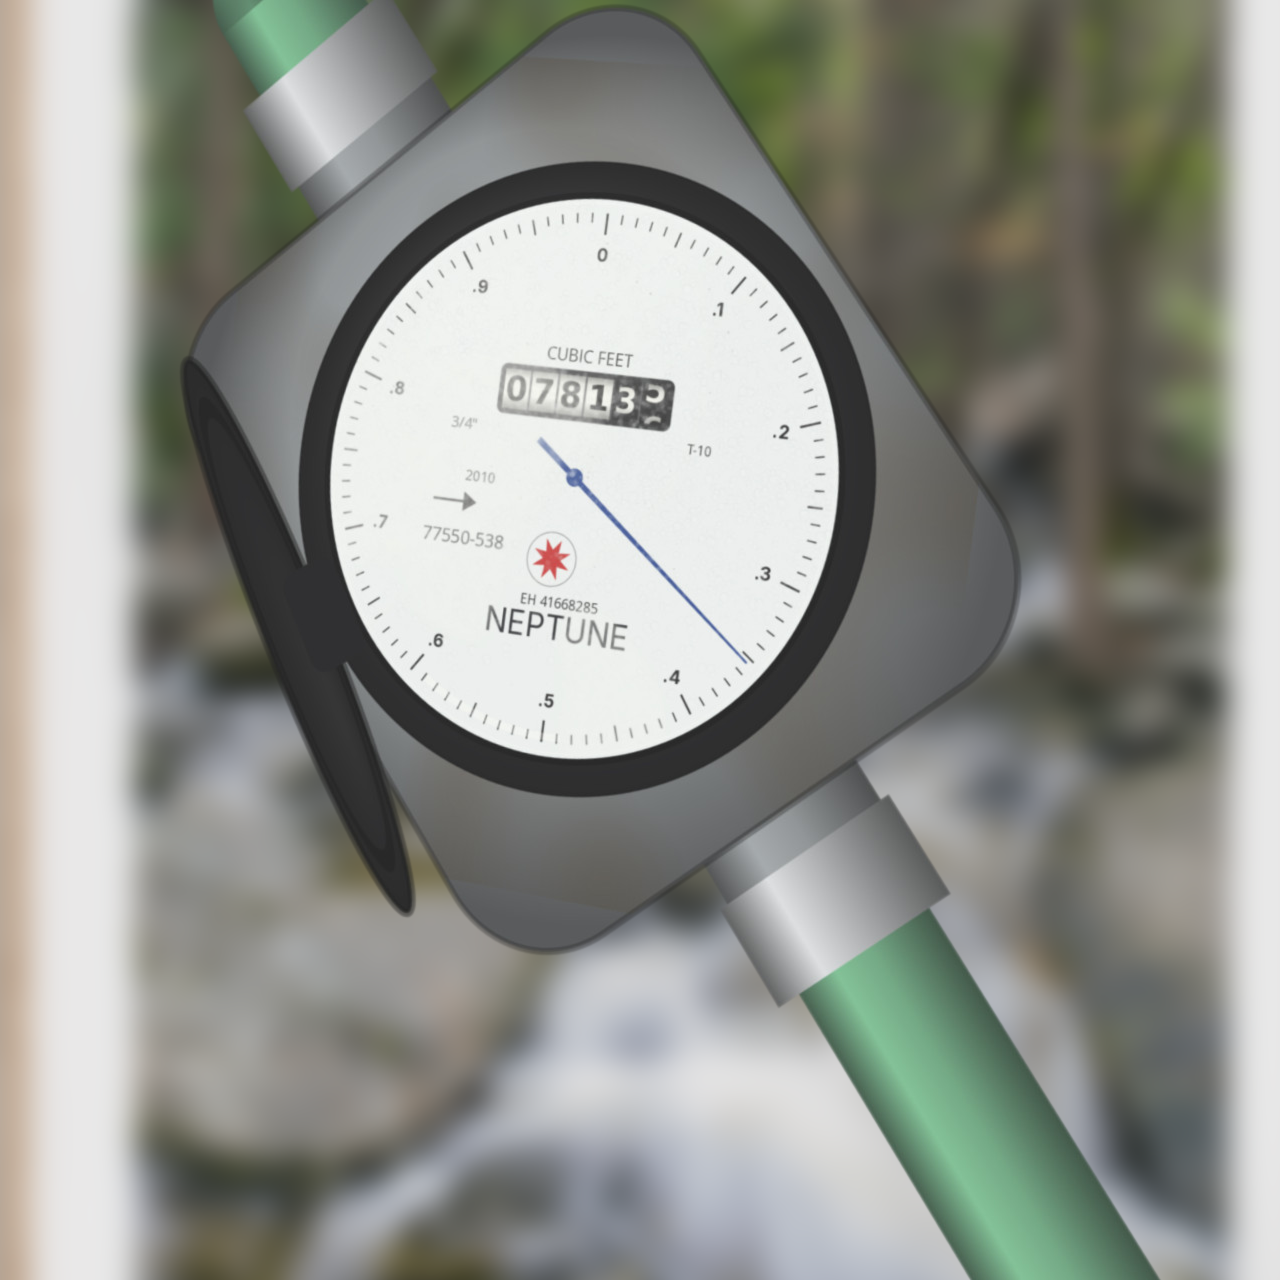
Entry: 78135.35 ft³
